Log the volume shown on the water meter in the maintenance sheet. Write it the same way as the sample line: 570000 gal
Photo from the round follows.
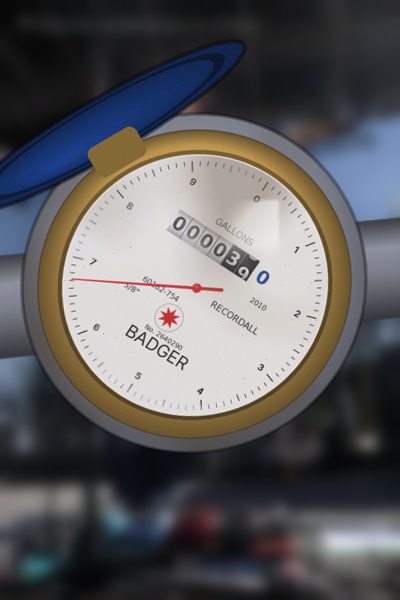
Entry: 386.7 gal
